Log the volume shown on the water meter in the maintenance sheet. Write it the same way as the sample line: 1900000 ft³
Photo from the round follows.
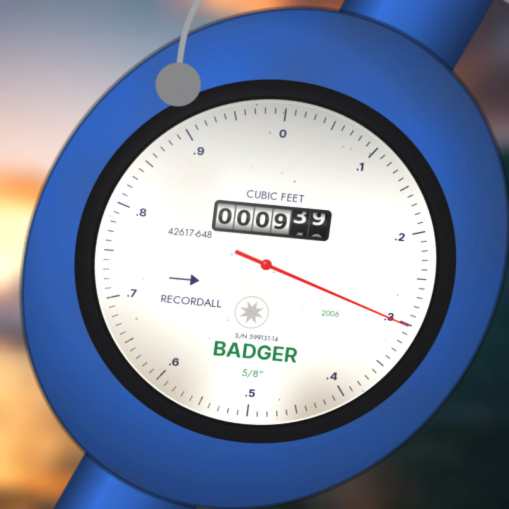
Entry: 939.30 ft³
